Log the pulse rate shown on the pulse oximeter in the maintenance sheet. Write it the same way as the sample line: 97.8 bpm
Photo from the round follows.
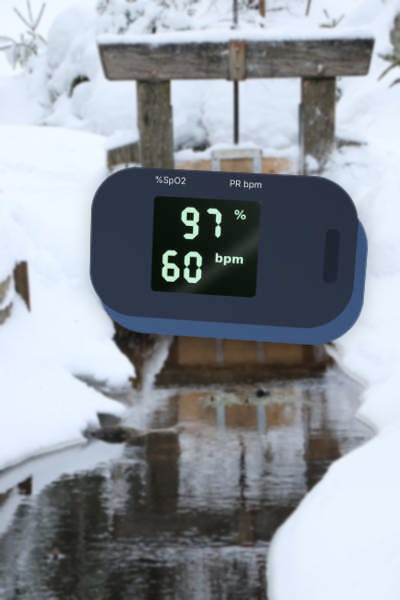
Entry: 60 bpm
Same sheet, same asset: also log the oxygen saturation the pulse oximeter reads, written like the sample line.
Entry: 97 %
